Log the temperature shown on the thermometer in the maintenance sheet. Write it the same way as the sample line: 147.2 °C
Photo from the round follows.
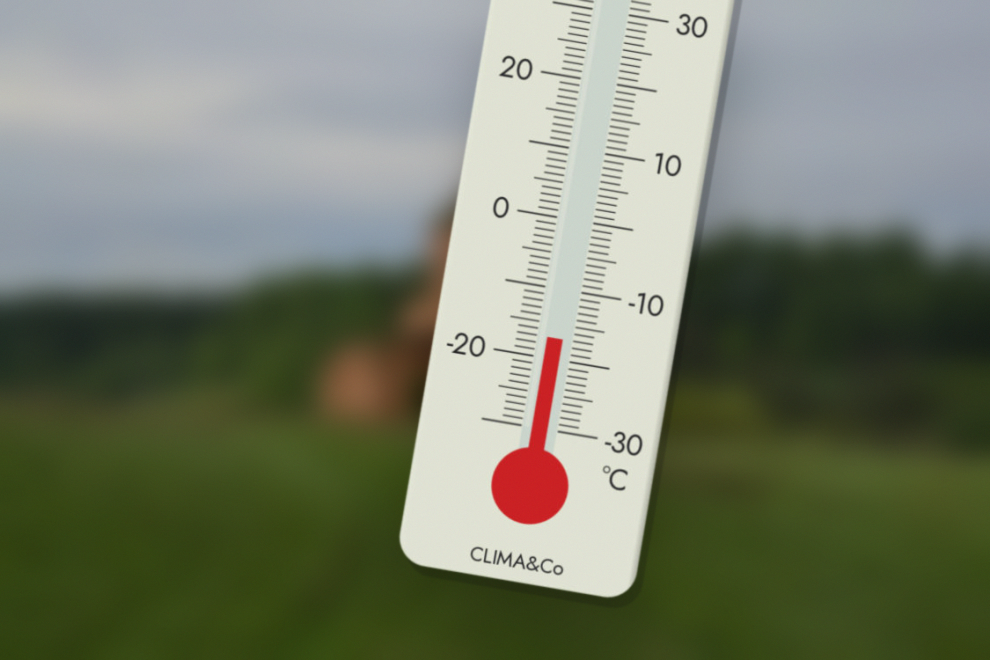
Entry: -17 °C
